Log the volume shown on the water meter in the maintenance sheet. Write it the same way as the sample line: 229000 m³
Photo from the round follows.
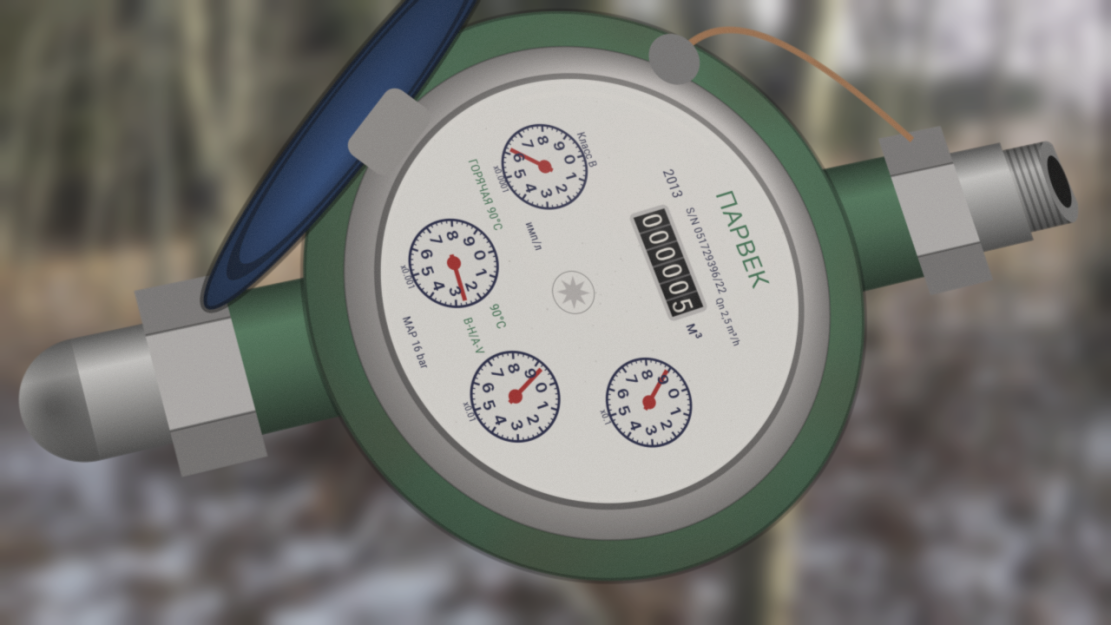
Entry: 4.8926 m³
